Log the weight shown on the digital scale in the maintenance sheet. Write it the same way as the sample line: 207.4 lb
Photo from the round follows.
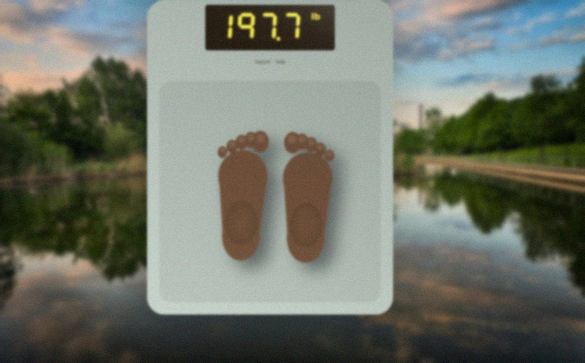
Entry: 197.7 lb
